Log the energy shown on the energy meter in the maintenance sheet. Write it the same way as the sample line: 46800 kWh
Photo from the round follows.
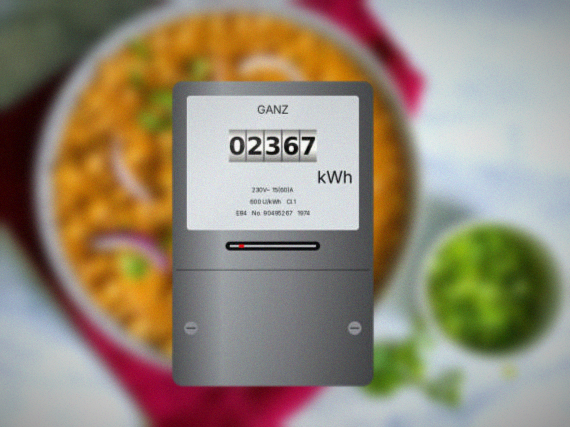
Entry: 2367 kWh
